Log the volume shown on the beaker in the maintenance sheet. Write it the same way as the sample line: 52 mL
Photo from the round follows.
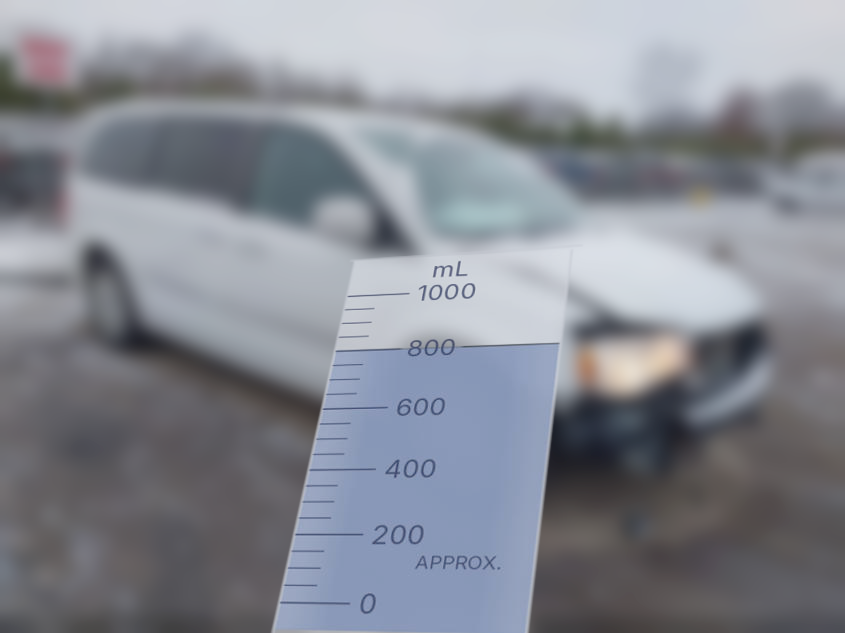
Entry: 800 mL
